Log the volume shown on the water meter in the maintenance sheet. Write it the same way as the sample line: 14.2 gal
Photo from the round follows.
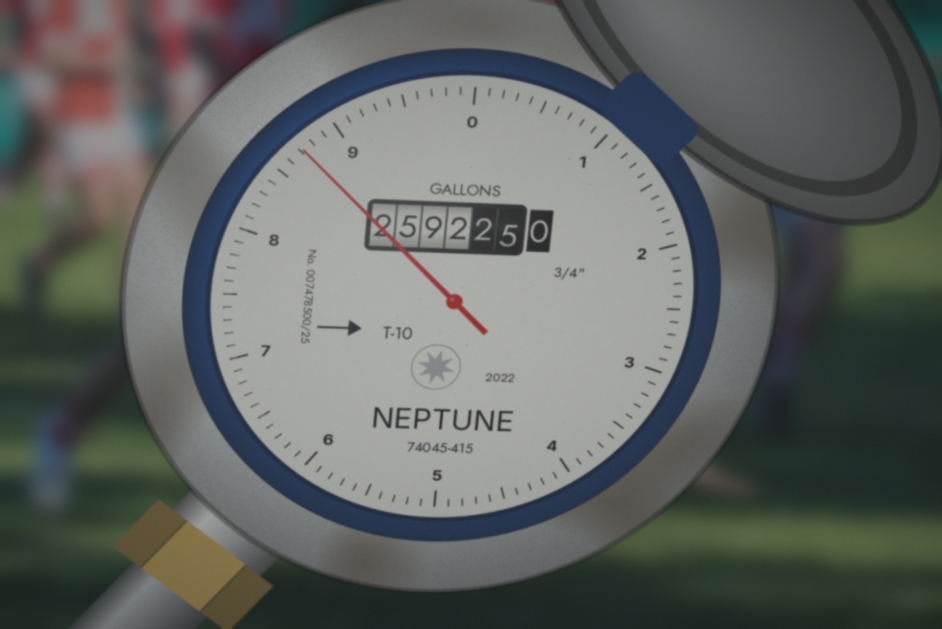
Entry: 2592248.7 gal
